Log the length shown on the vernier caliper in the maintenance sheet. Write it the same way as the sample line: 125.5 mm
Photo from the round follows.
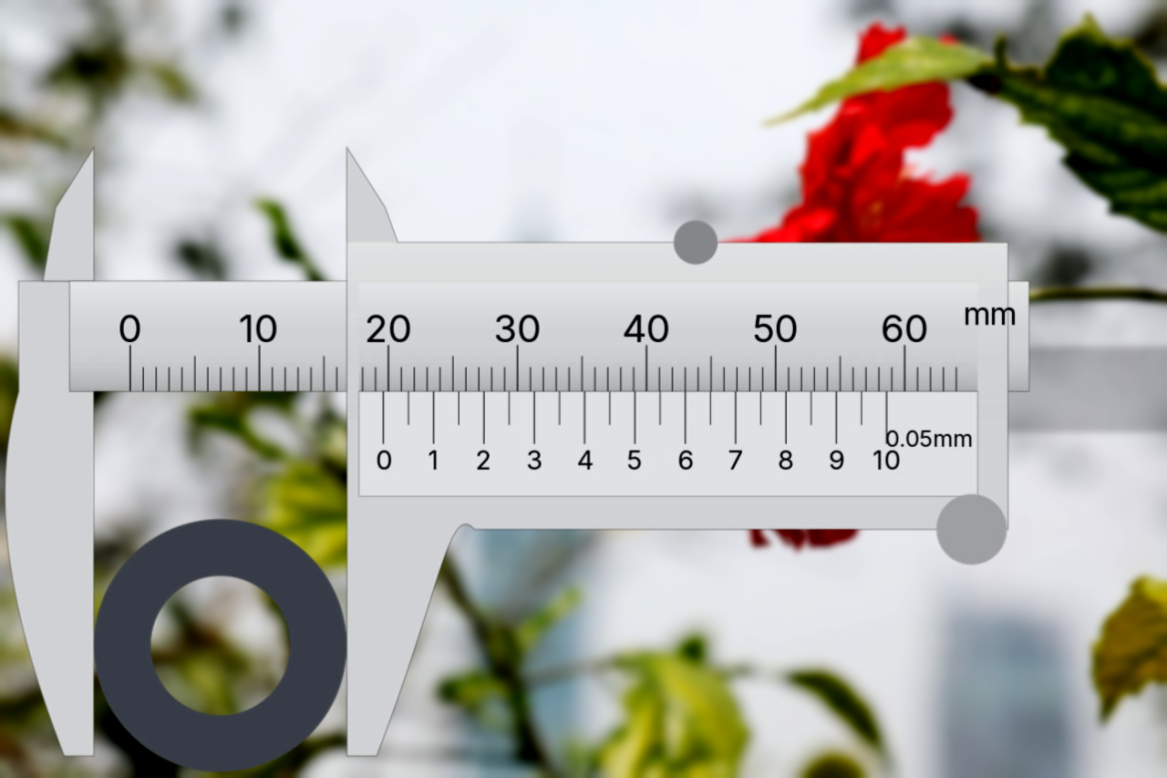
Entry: 19.6 mm
